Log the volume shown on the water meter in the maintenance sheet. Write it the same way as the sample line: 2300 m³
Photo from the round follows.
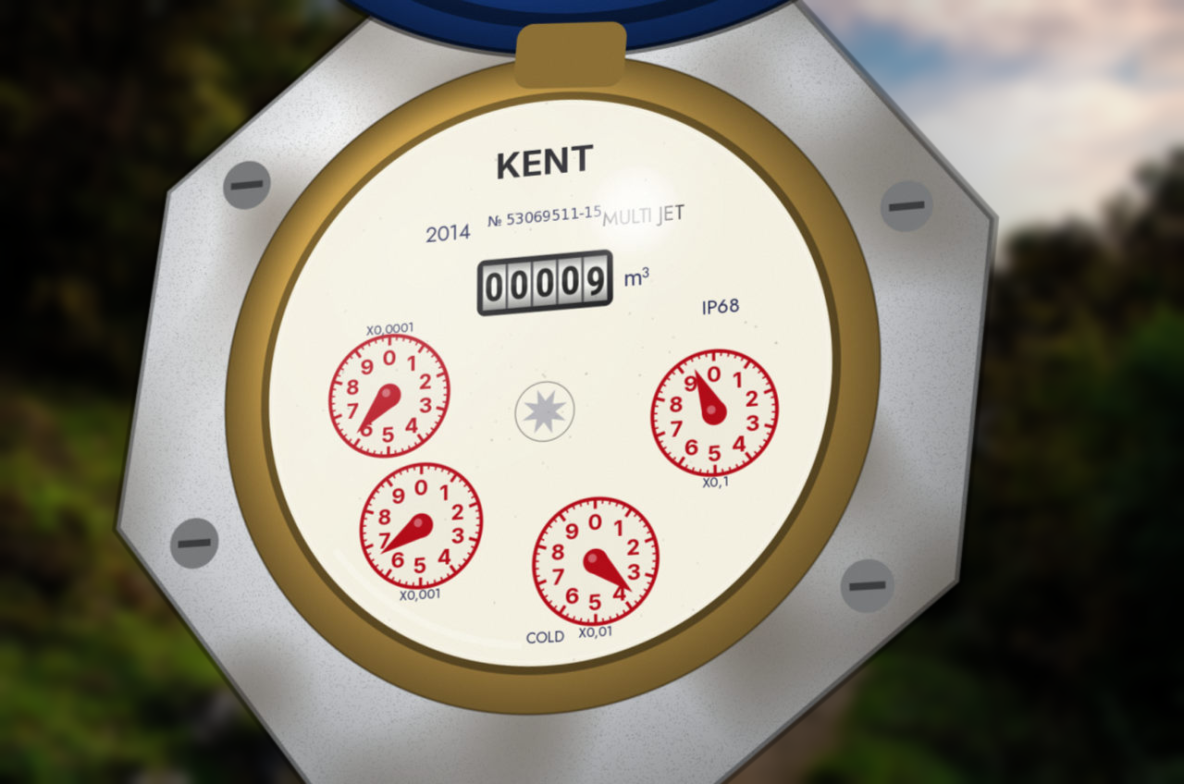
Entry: 8.9366 m³
